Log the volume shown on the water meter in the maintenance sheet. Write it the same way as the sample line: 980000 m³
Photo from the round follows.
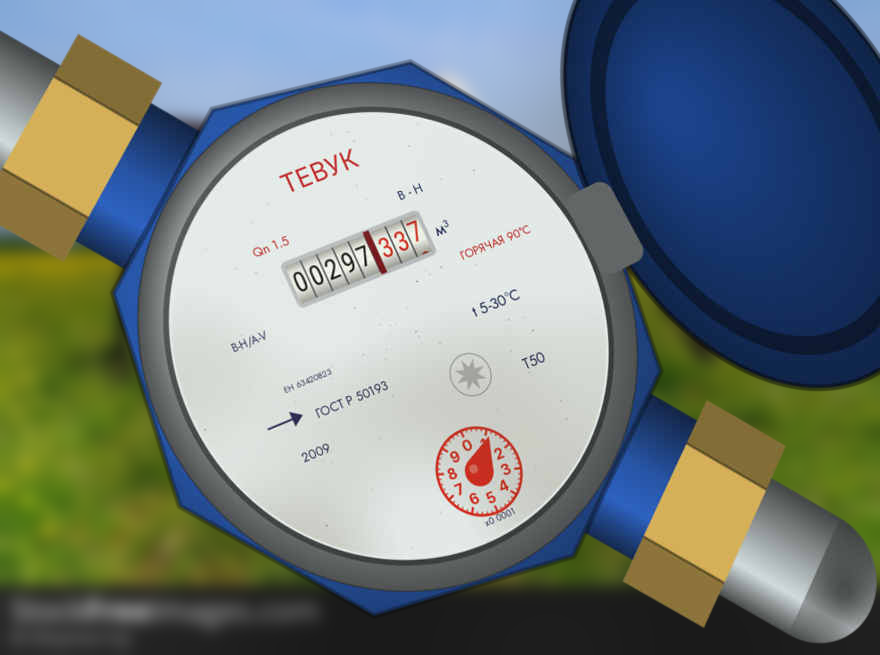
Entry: 297.3371 m³
